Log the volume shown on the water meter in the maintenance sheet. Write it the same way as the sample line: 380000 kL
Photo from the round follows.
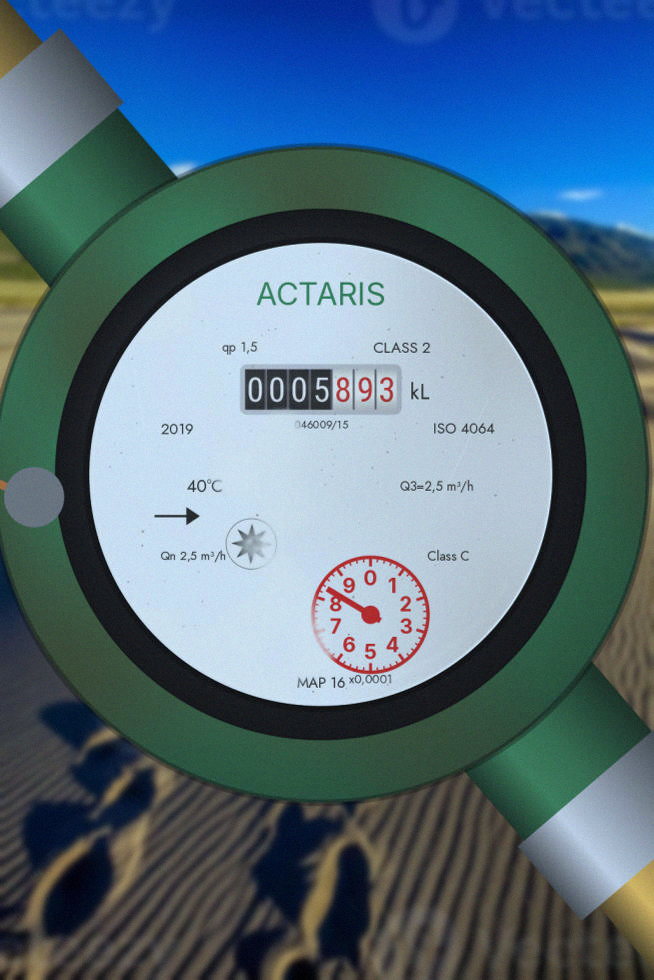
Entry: 5.8938 kL
